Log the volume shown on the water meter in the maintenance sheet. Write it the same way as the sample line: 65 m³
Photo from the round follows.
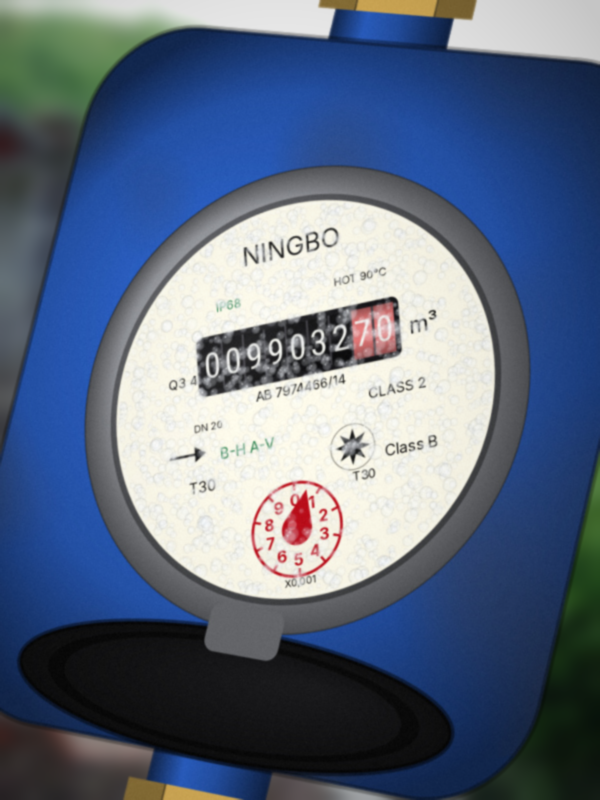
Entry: 99032.700 m³
